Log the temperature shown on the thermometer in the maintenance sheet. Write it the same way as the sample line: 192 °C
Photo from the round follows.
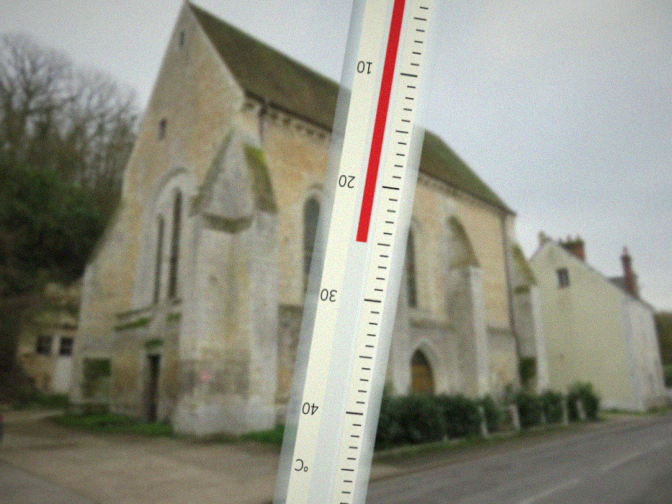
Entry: 25 °C
